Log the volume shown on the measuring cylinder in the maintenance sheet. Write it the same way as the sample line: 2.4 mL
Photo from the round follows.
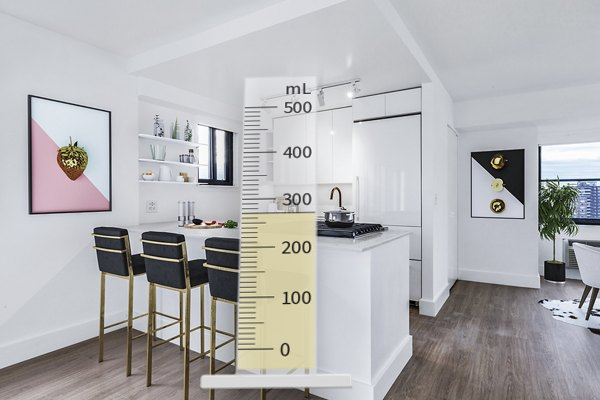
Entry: 270 mL
